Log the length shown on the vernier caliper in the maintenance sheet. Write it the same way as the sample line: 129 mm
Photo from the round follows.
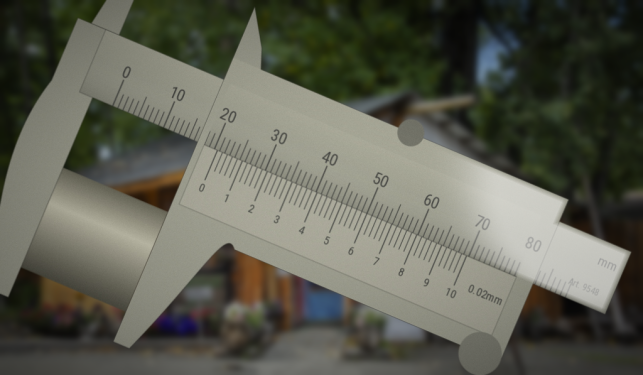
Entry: 20.6 mm
